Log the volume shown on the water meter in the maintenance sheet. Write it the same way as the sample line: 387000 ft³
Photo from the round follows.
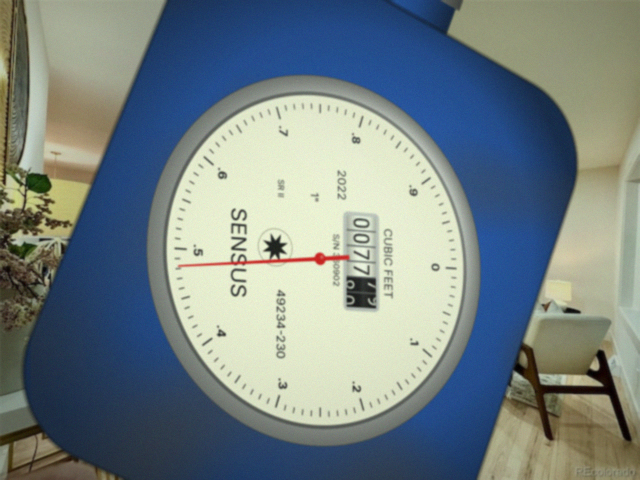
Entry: 7779.48 ft³
